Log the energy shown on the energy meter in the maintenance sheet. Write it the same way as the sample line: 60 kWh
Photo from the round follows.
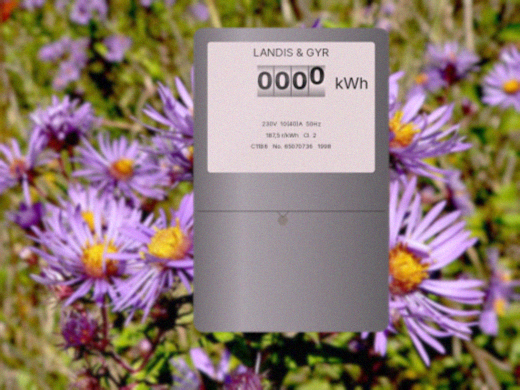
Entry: 0 kWh
